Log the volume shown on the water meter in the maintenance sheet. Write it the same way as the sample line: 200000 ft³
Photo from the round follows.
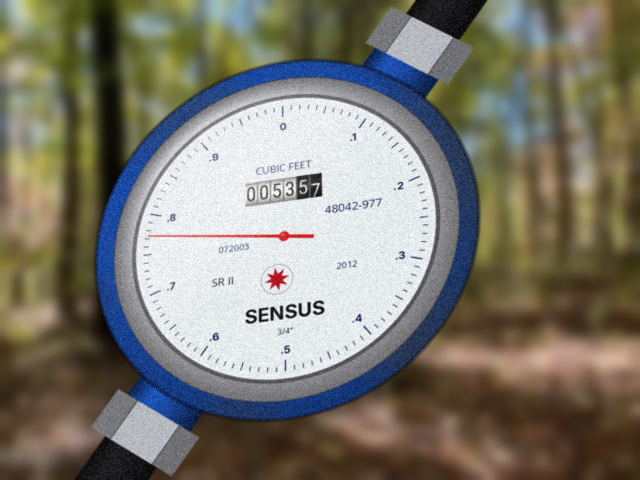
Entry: 5356.77 ft³
